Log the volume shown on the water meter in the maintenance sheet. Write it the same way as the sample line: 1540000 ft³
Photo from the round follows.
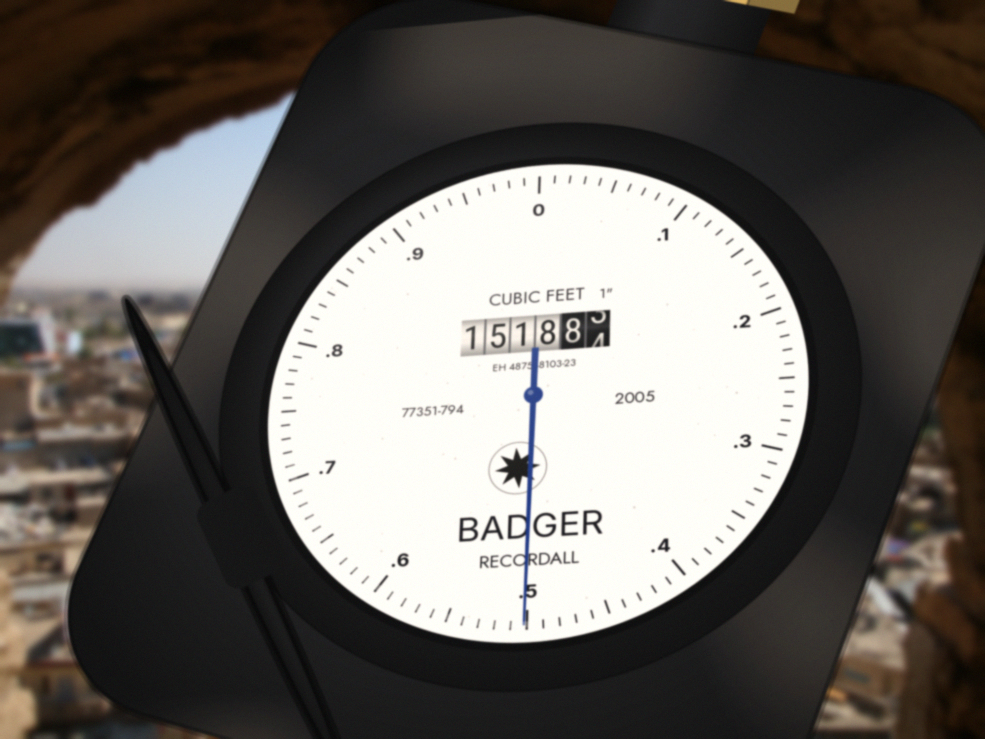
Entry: 151883.50 ft³
